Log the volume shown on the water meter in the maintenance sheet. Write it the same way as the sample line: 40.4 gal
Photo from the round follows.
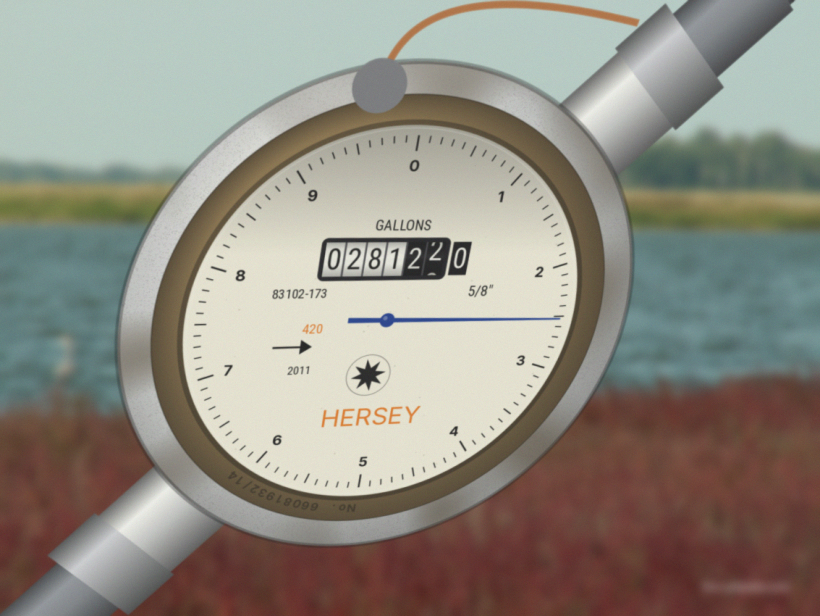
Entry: 281222.5 gal
